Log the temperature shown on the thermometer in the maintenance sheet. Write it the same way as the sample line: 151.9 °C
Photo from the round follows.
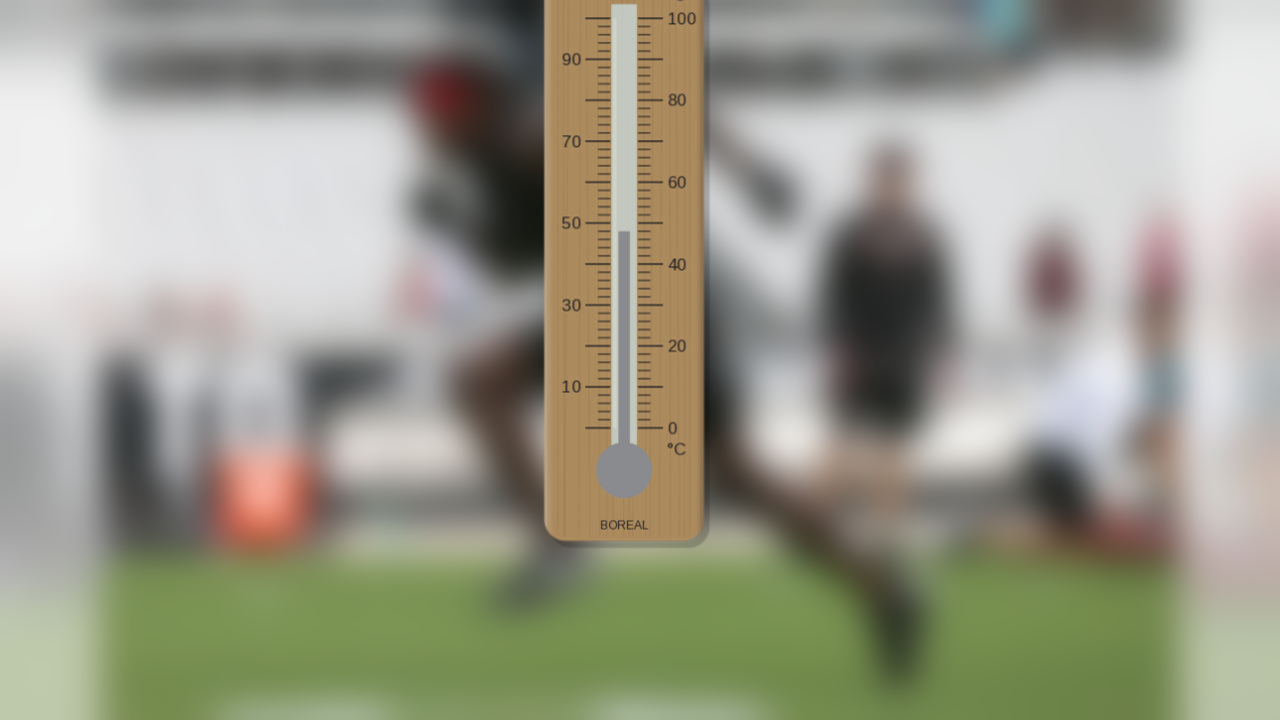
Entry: 48 °C
